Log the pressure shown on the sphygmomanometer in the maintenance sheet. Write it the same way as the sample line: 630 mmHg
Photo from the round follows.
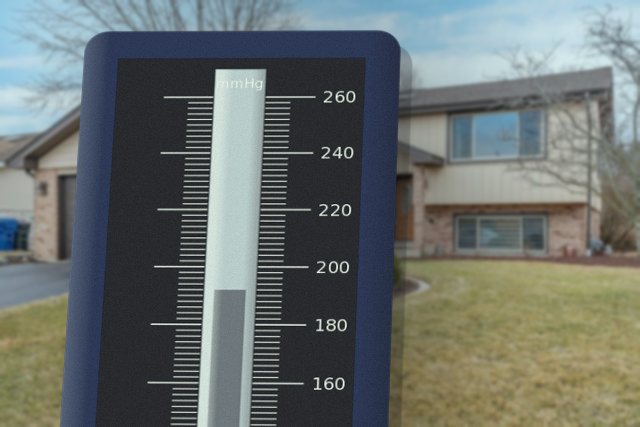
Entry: 192 mmHg
